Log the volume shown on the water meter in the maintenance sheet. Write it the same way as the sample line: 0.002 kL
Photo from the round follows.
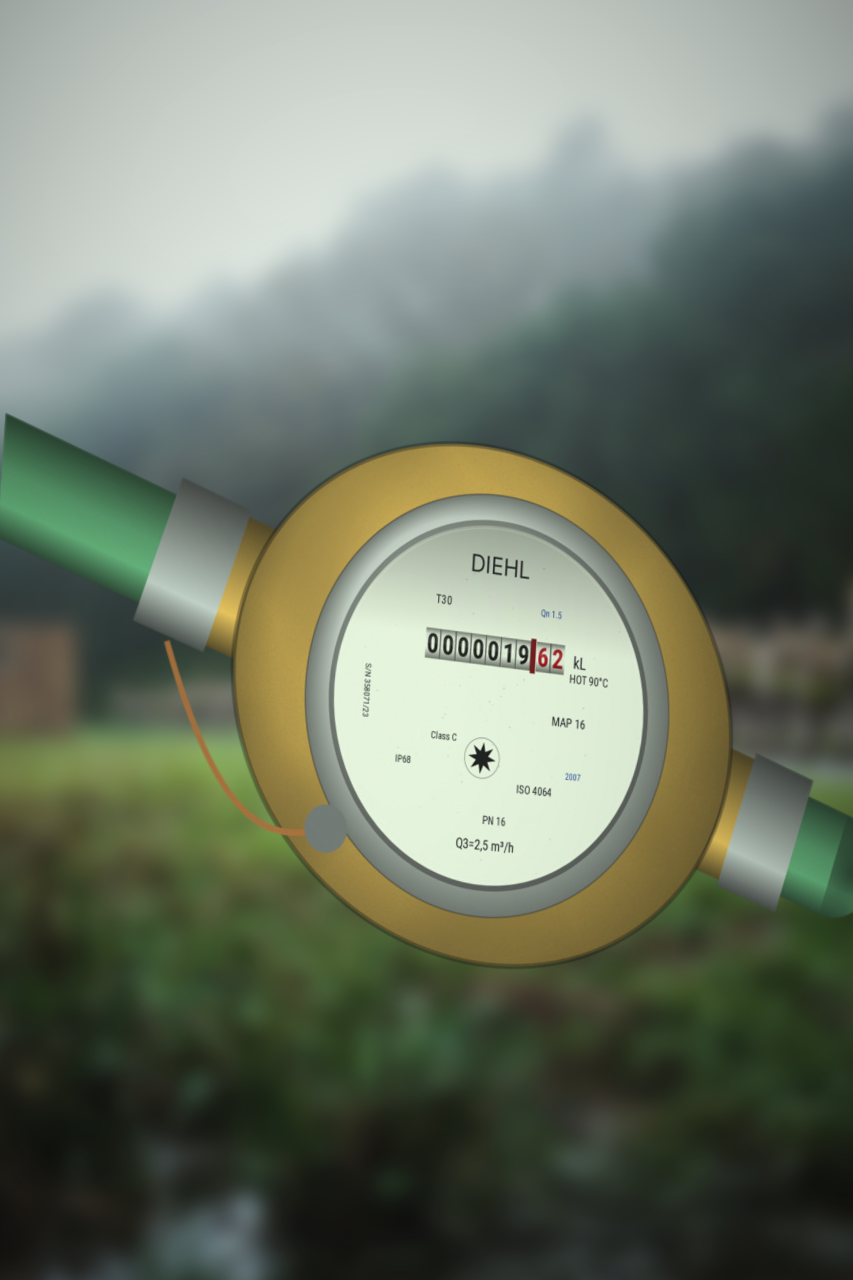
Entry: 19.62 kL
